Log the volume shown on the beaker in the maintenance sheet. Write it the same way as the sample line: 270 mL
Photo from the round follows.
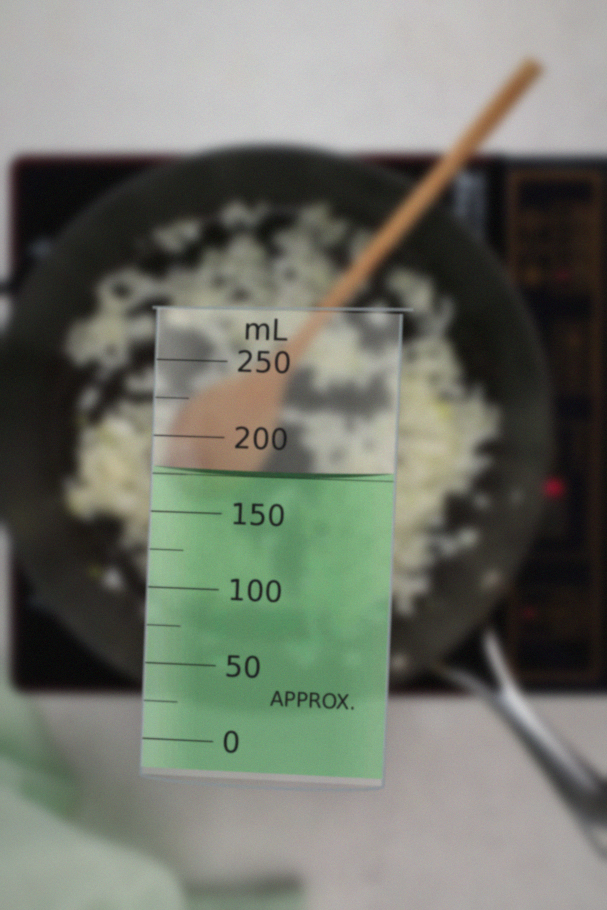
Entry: 175 mL
